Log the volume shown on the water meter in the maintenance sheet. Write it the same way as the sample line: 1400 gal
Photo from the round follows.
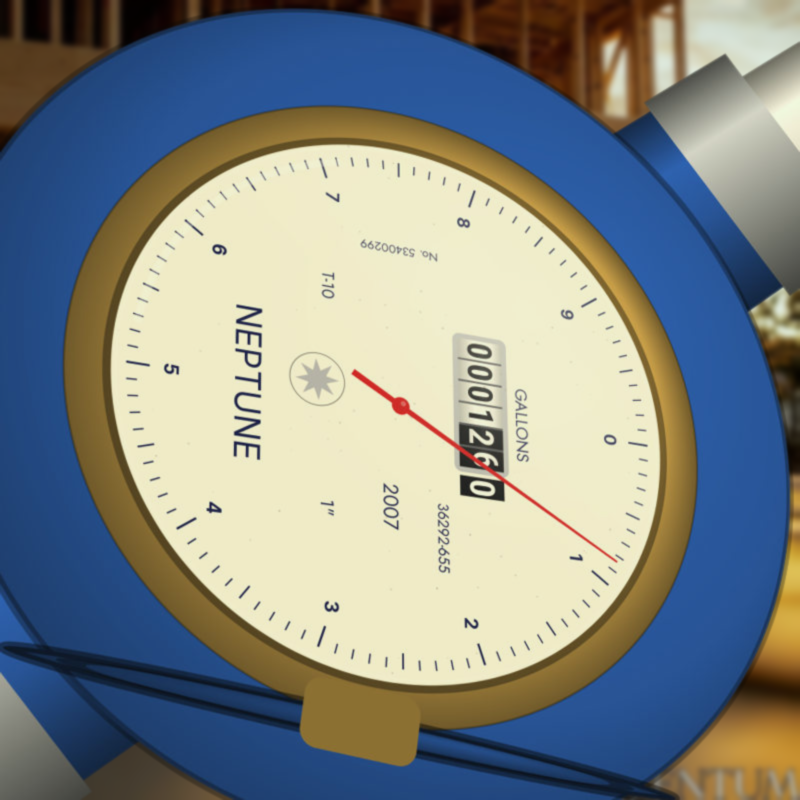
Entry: 1260.8 gal
